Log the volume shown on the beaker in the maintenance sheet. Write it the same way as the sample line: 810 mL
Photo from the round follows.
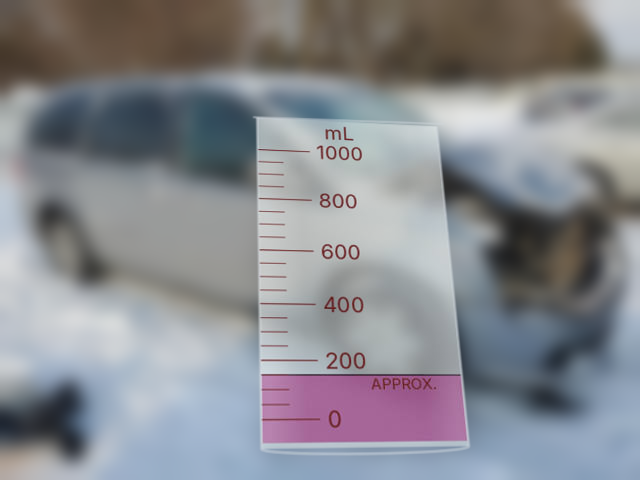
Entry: 150 mL
